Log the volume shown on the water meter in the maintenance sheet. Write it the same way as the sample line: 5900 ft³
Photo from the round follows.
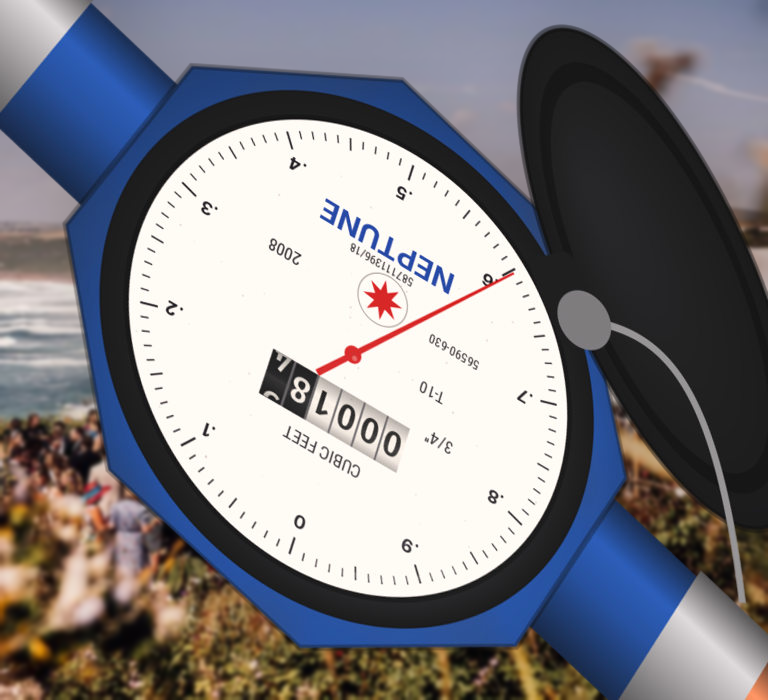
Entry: 183.60 ft³
